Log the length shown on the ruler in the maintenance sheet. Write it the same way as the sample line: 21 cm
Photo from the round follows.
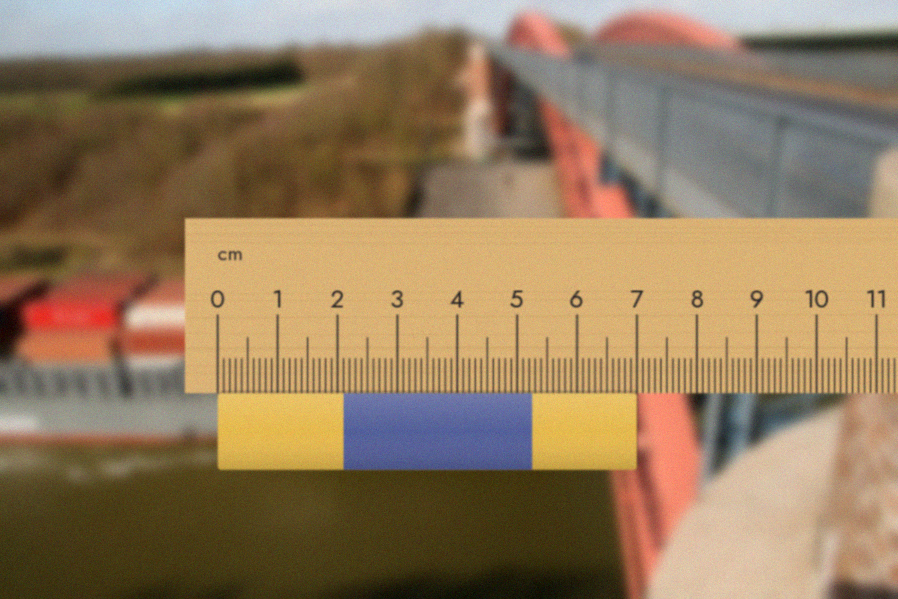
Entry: 7 cm
